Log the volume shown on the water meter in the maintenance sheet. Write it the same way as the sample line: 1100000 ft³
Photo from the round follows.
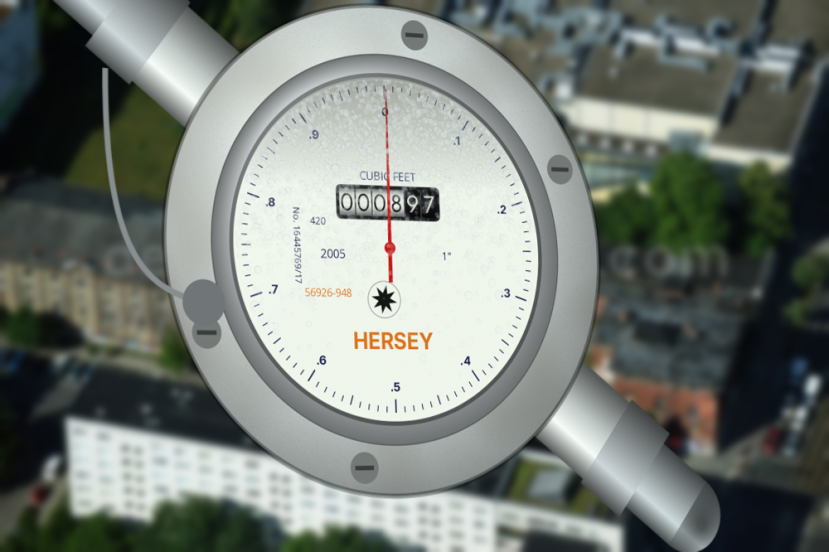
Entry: 897.00 ft³
